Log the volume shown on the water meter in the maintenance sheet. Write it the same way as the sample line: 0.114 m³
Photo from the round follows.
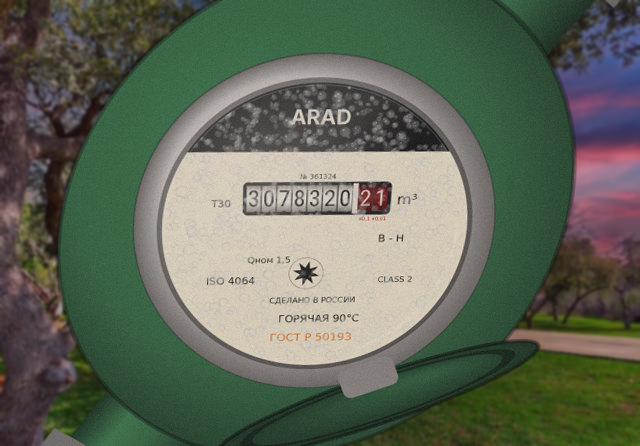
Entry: 3078320.21 m³
